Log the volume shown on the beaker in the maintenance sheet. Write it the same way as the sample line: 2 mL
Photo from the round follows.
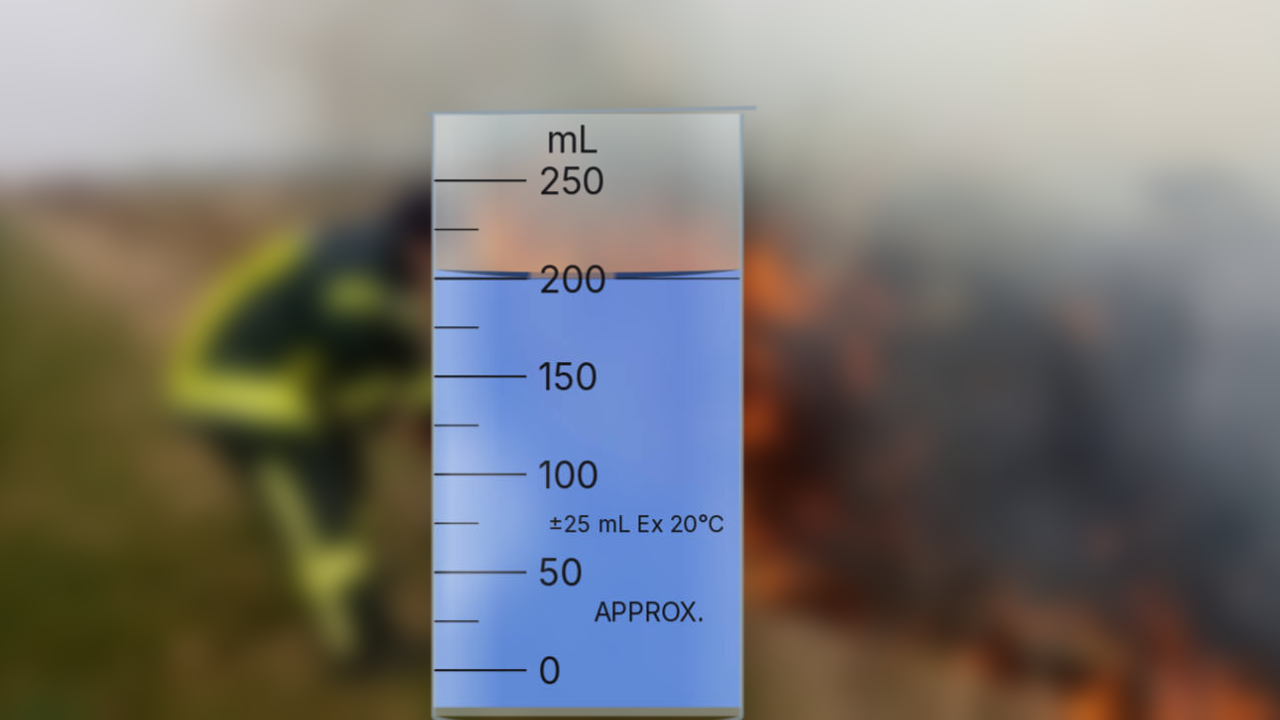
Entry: 200 mL
